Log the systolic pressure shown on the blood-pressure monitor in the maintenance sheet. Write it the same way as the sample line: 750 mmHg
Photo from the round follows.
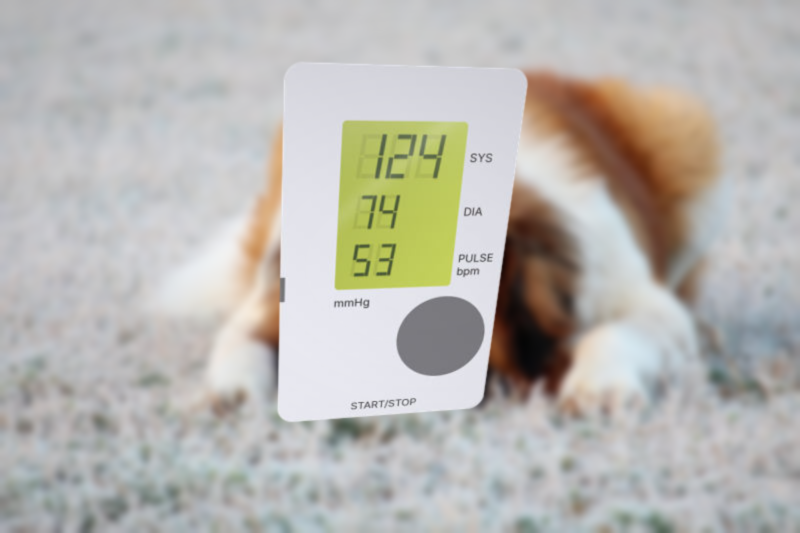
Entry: 124 mmHg
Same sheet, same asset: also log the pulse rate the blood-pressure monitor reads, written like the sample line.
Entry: 53 bpm
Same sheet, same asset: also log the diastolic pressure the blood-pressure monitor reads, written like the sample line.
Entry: 74 mmHg
